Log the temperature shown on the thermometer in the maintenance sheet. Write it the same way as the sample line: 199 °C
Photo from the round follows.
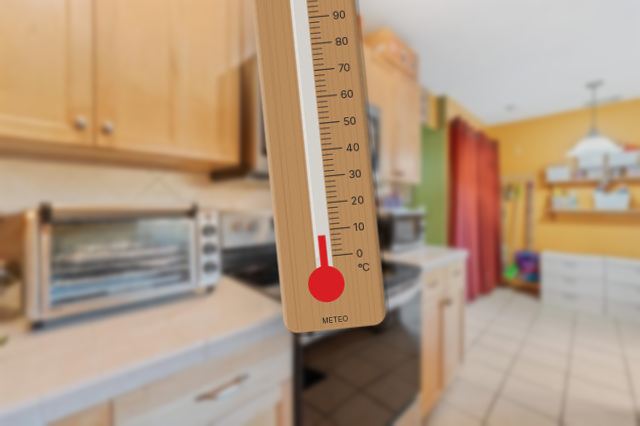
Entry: 8 °C
